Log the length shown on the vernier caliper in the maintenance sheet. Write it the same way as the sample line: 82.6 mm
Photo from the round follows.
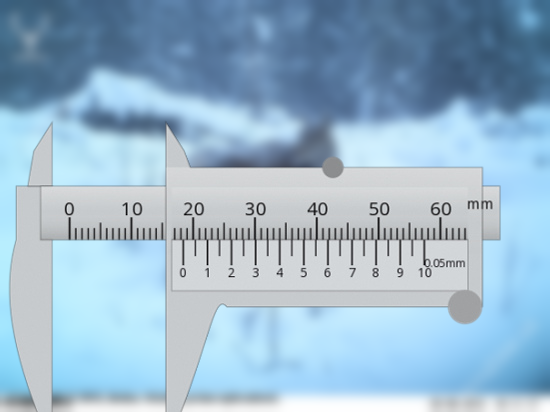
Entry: 18.4 mm
